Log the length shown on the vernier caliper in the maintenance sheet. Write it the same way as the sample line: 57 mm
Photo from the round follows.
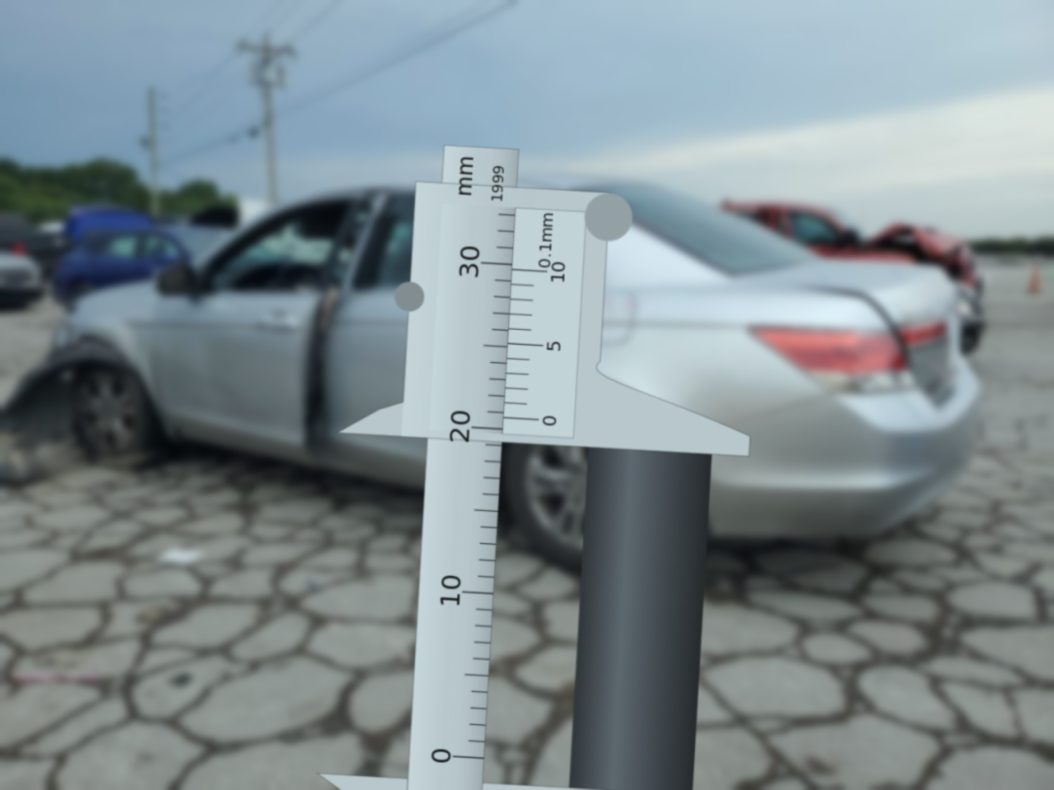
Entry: 20.7 mm
